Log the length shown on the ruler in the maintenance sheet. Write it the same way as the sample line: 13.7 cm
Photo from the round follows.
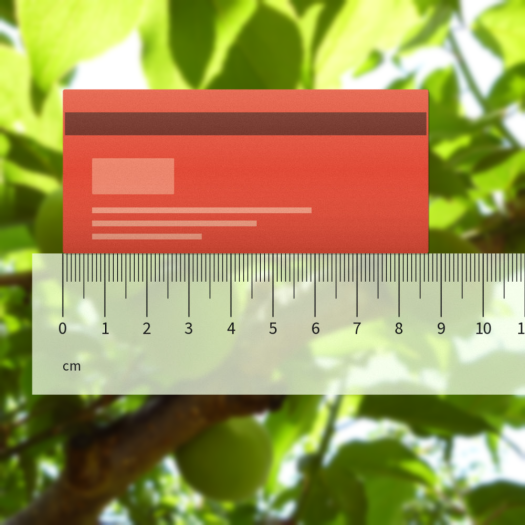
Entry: 8.7 cm
